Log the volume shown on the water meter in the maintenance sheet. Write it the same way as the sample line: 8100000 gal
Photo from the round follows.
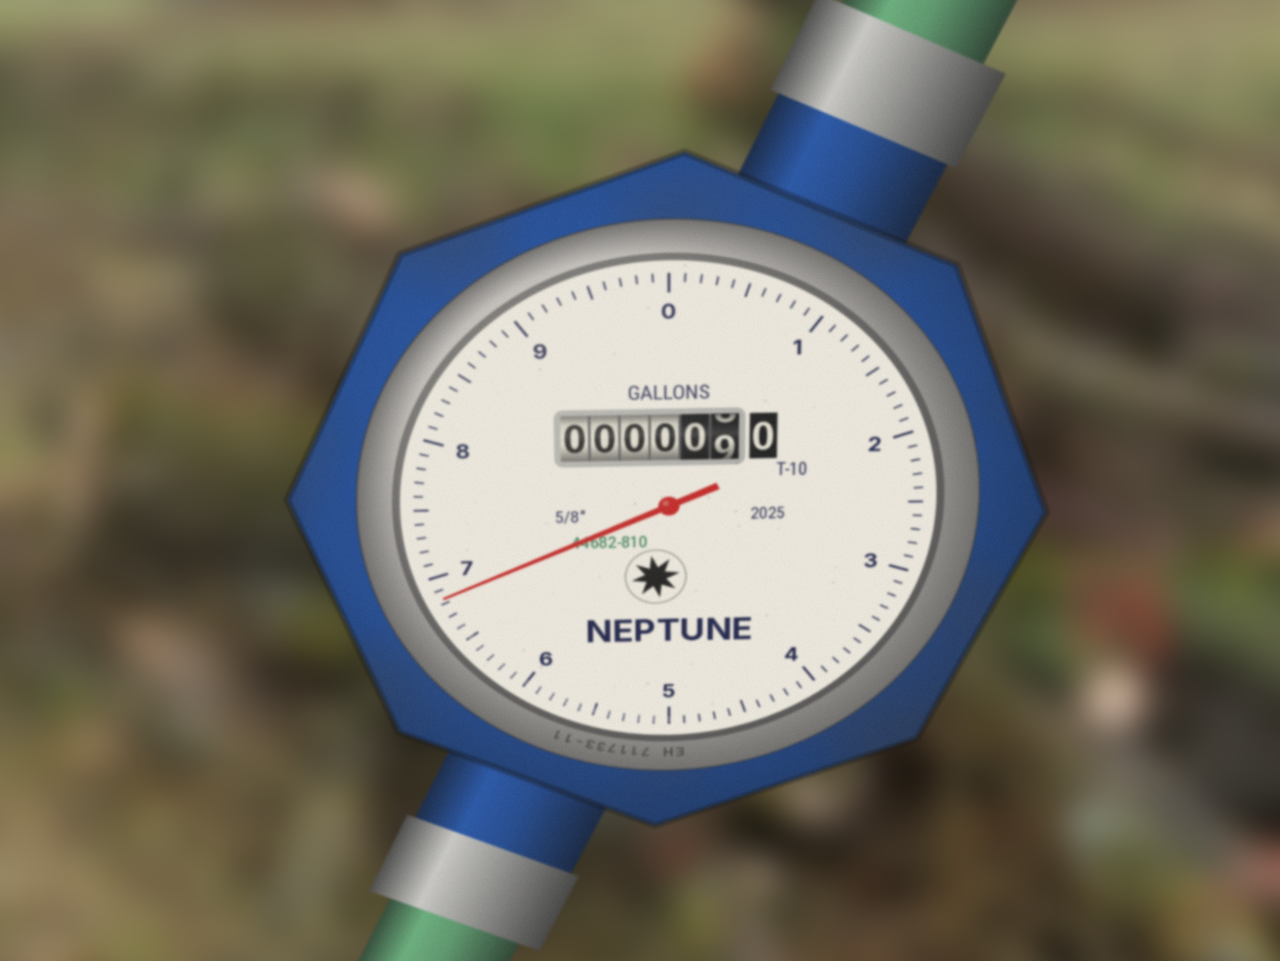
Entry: 86.8 gal
